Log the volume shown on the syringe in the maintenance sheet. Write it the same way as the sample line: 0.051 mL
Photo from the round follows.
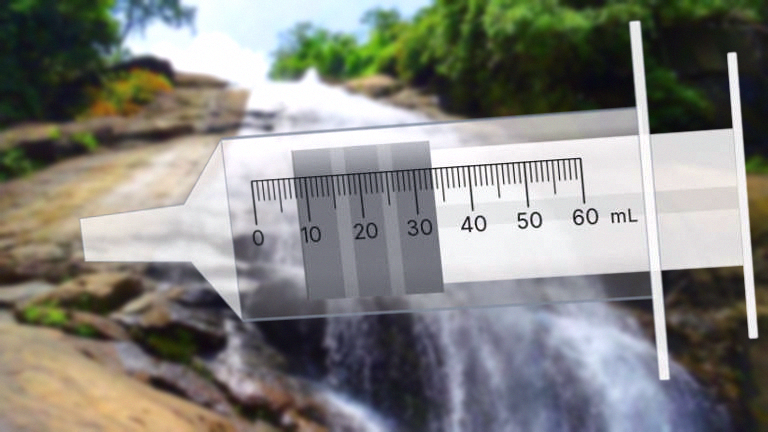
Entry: 8 mL
